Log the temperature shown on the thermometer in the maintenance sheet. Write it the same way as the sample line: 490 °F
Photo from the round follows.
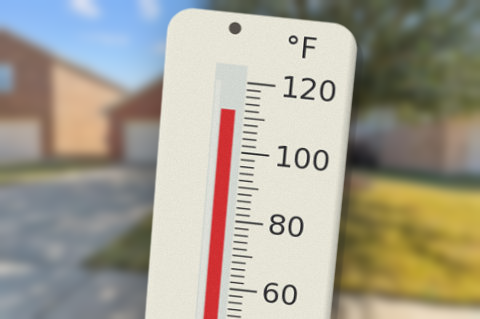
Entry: 112 °F
